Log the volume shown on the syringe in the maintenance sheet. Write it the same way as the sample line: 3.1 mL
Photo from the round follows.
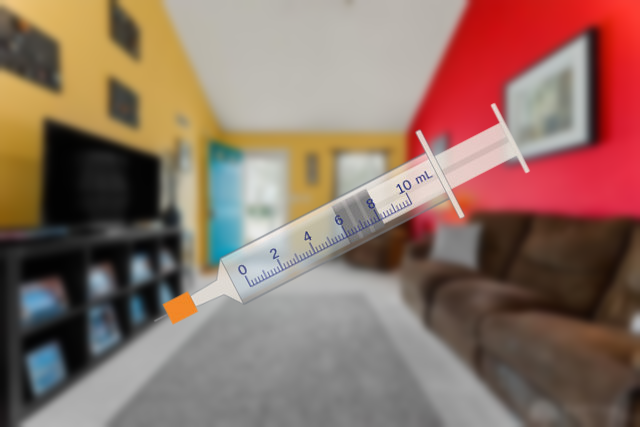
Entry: 6 mL
